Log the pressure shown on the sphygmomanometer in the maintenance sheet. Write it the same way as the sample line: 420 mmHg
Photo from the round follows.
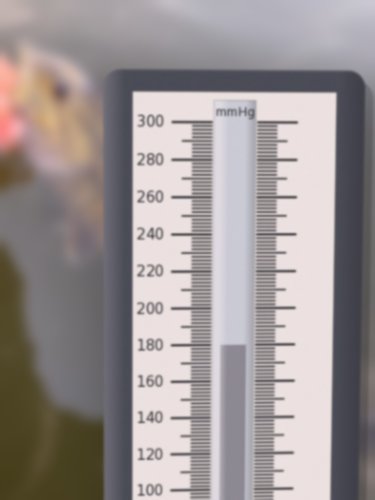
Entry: 180 mmHg
